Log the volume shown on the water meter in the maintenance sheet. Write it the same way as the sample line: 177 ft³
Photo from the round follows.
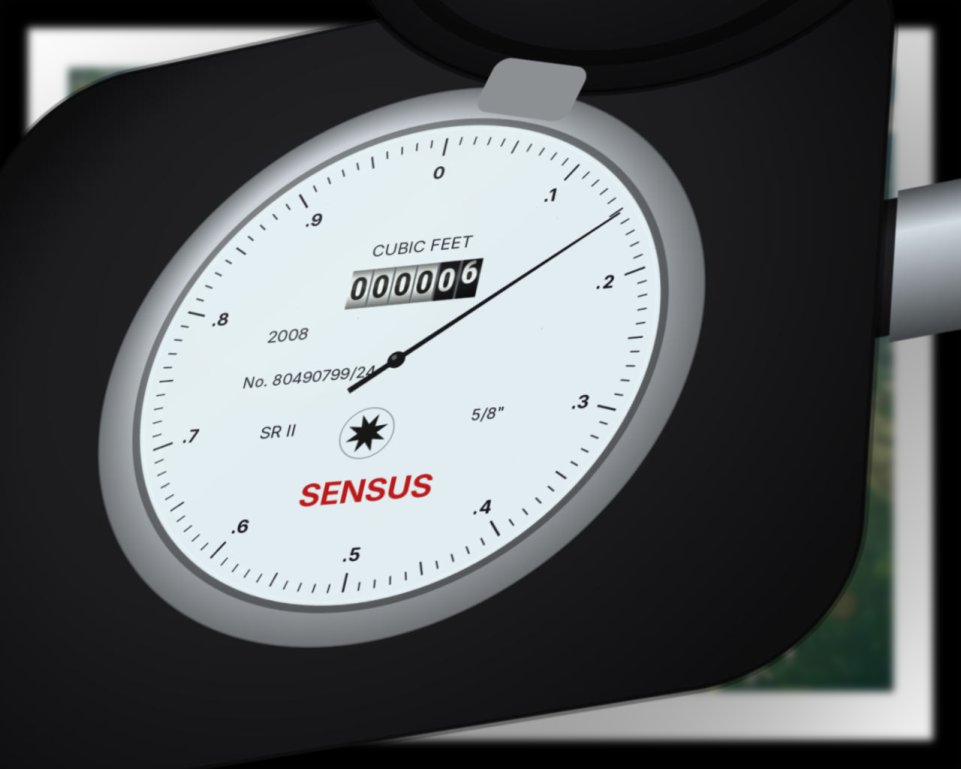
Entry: 6.15 ft³
